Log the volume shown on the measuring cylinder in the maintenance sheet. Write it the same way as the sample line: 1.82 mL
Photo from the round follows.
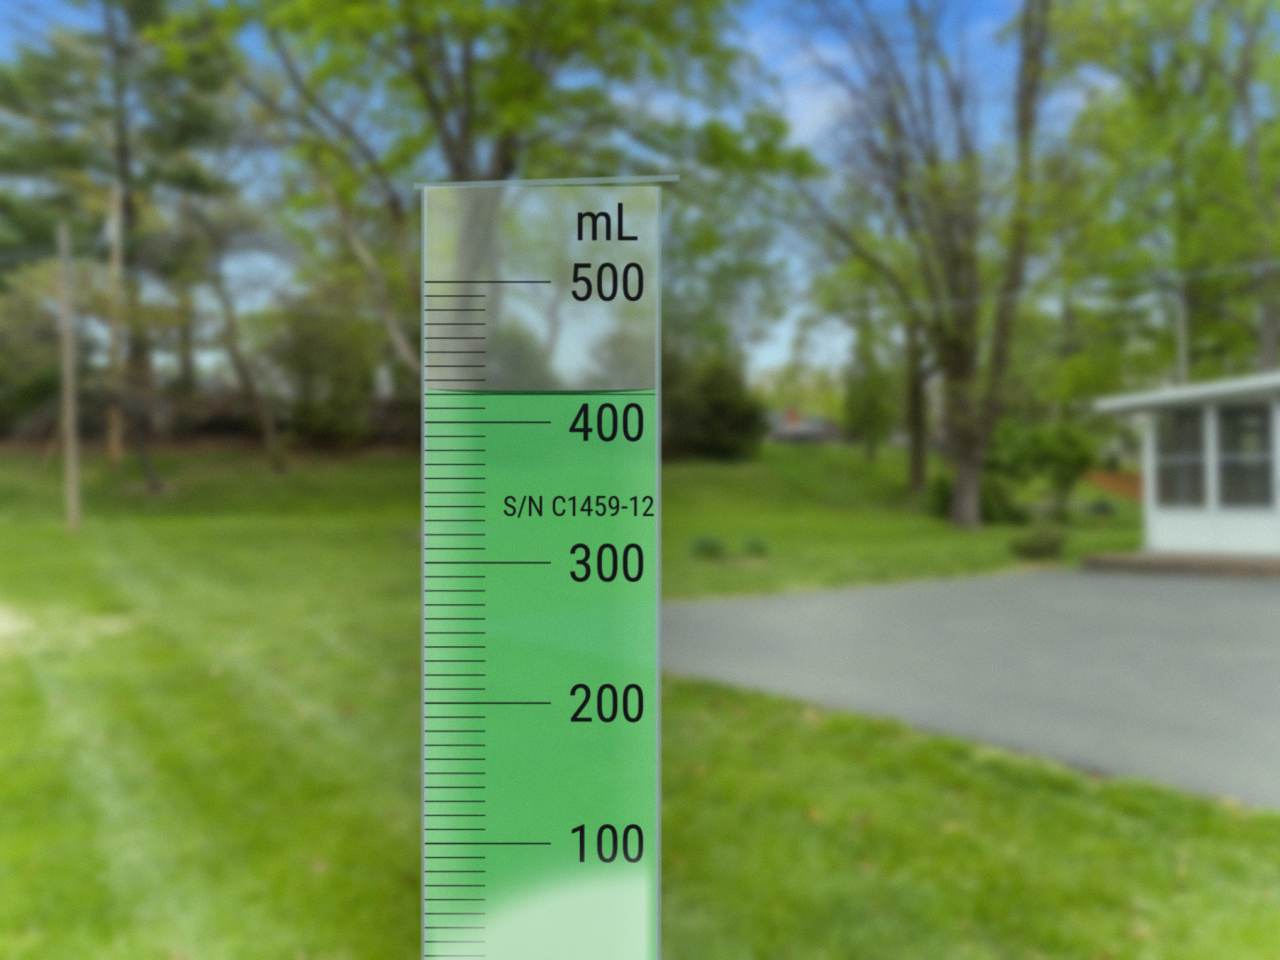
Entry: 420 mL
